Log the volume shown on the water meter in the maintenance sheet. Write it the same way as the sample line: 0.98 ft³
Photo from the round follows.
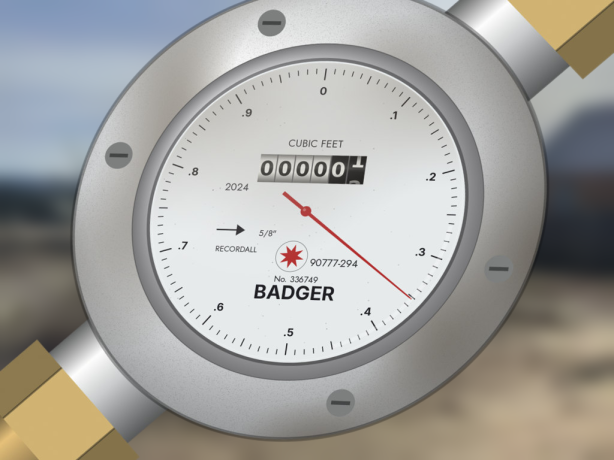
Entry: 1.35 ft³
